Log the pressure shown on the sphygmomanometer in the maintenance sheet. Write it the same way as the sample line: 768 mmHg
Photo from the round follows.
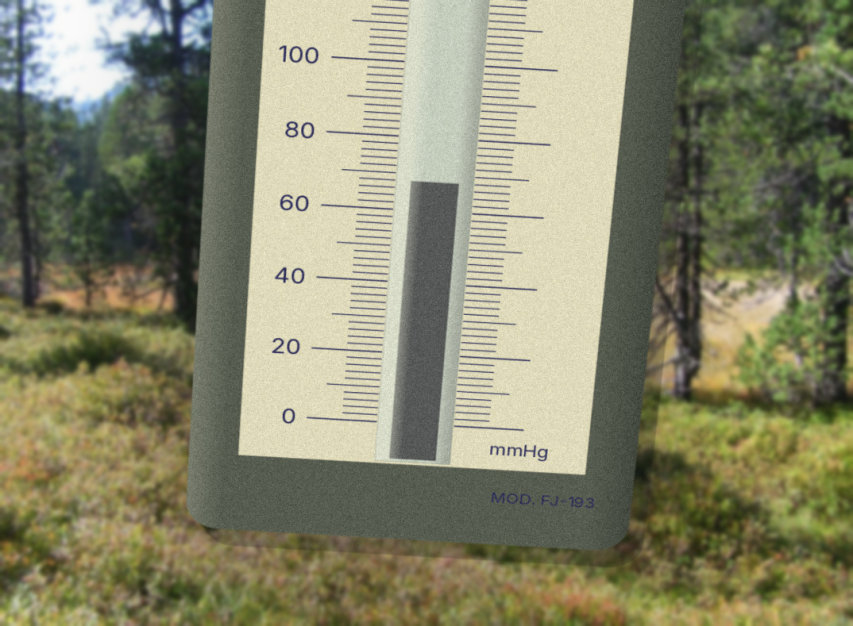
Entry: 68 mmHg
